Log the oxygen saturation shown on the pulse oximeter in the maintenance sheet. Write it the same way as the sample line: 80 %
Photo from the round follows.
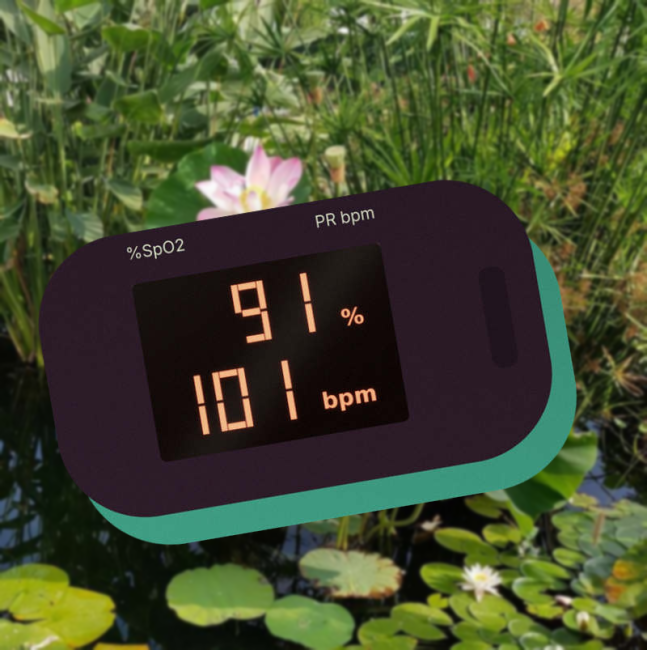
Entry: 91 %
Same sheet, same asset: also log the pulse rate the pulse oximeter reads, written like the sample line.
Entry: 101 bpm
